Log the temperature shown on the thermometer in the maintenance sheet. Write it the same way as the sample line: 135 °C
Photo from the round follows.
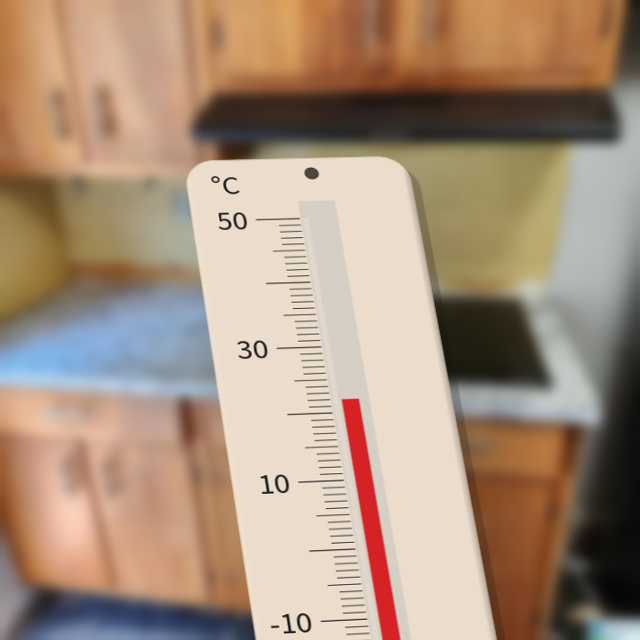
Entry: 22 °C
